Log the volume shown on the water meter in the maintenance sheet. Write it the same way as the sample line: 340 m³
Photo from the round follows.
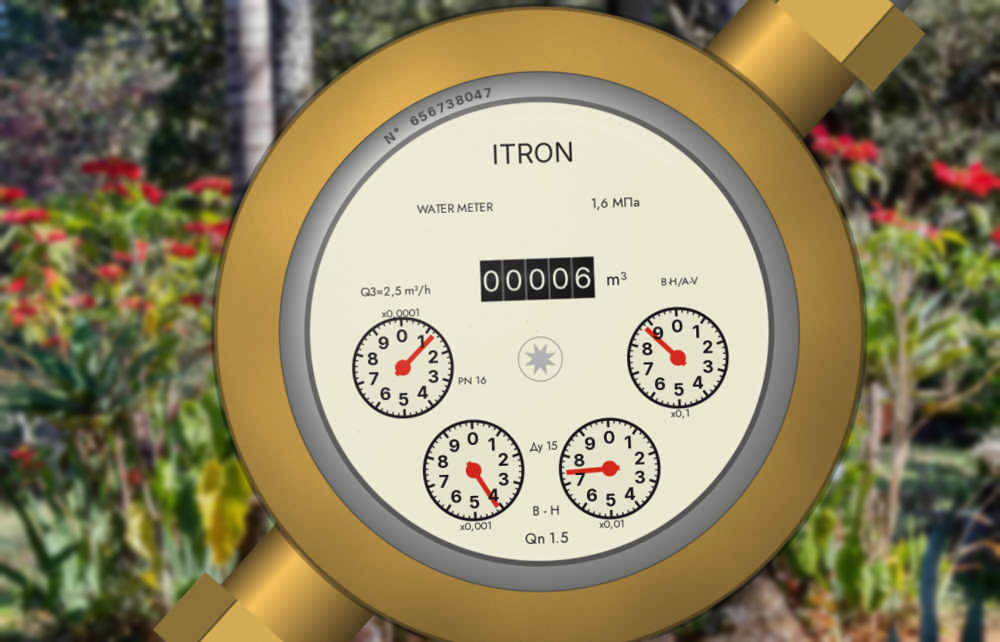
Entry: 6.8741 m³
